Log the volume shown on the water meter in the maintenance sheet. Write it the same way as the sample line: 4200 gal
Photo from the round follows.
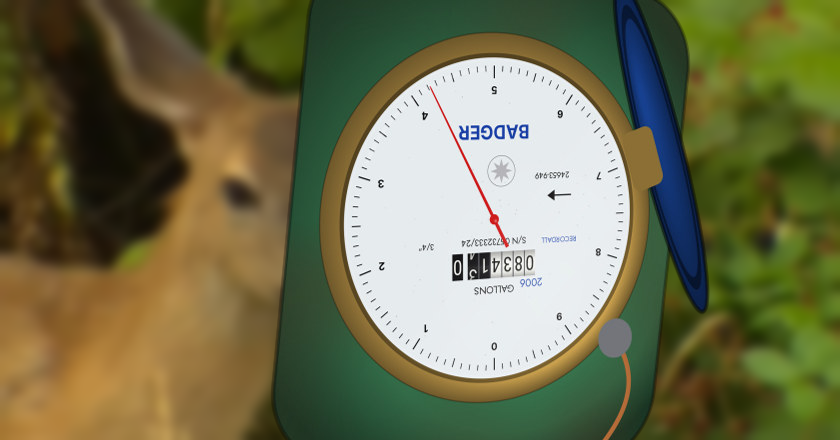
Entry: 834134.2 gal
